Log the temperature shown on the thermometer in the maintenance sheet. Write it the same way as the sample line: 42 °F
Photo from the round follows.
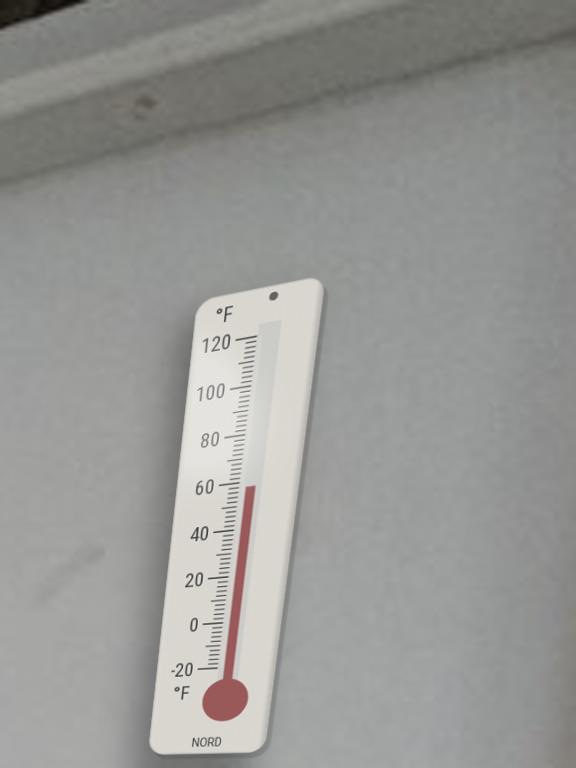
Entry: 58 °F
